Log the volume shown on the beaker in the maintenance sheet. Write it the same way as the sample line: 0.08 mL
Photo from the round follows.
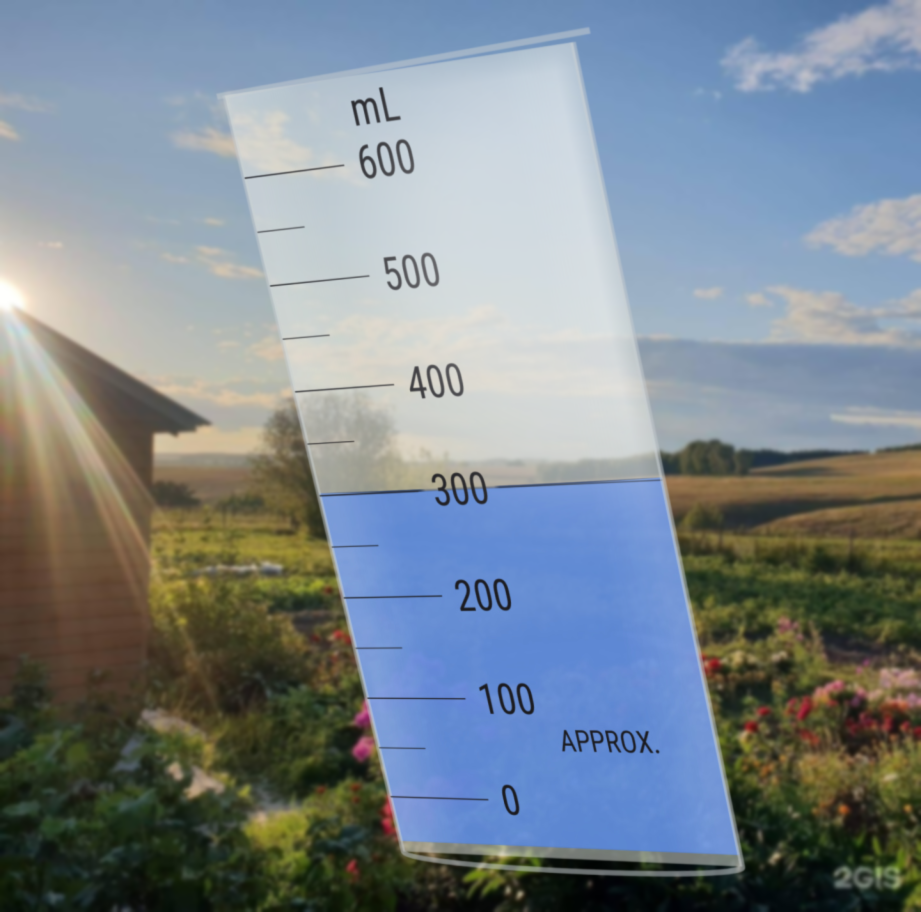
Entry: 300 mL
